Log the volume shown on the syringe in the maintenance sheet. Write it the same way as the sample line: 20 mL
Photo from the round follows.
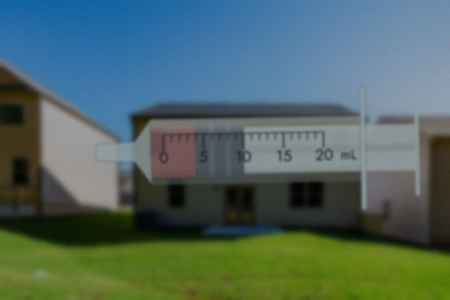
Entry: 4 mL
